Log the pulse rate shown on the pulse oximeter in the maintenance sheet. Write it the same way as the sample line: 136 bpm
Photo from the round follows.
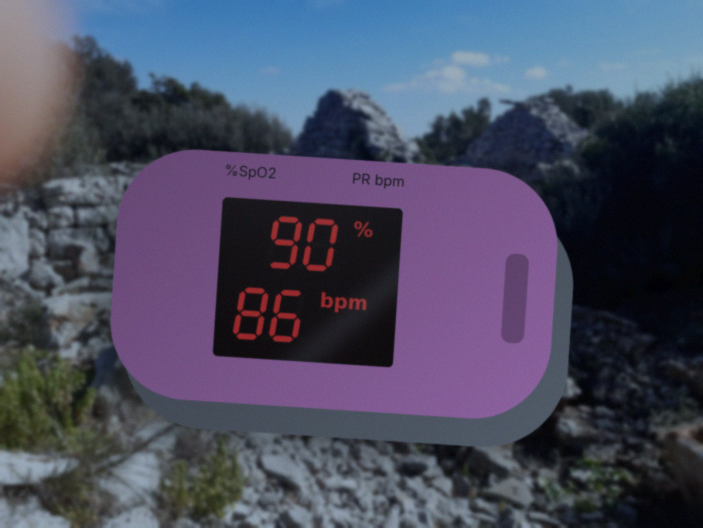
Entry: 86 bpm
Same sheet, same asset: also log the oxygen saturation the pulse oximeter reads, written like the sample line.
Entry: 90 %
